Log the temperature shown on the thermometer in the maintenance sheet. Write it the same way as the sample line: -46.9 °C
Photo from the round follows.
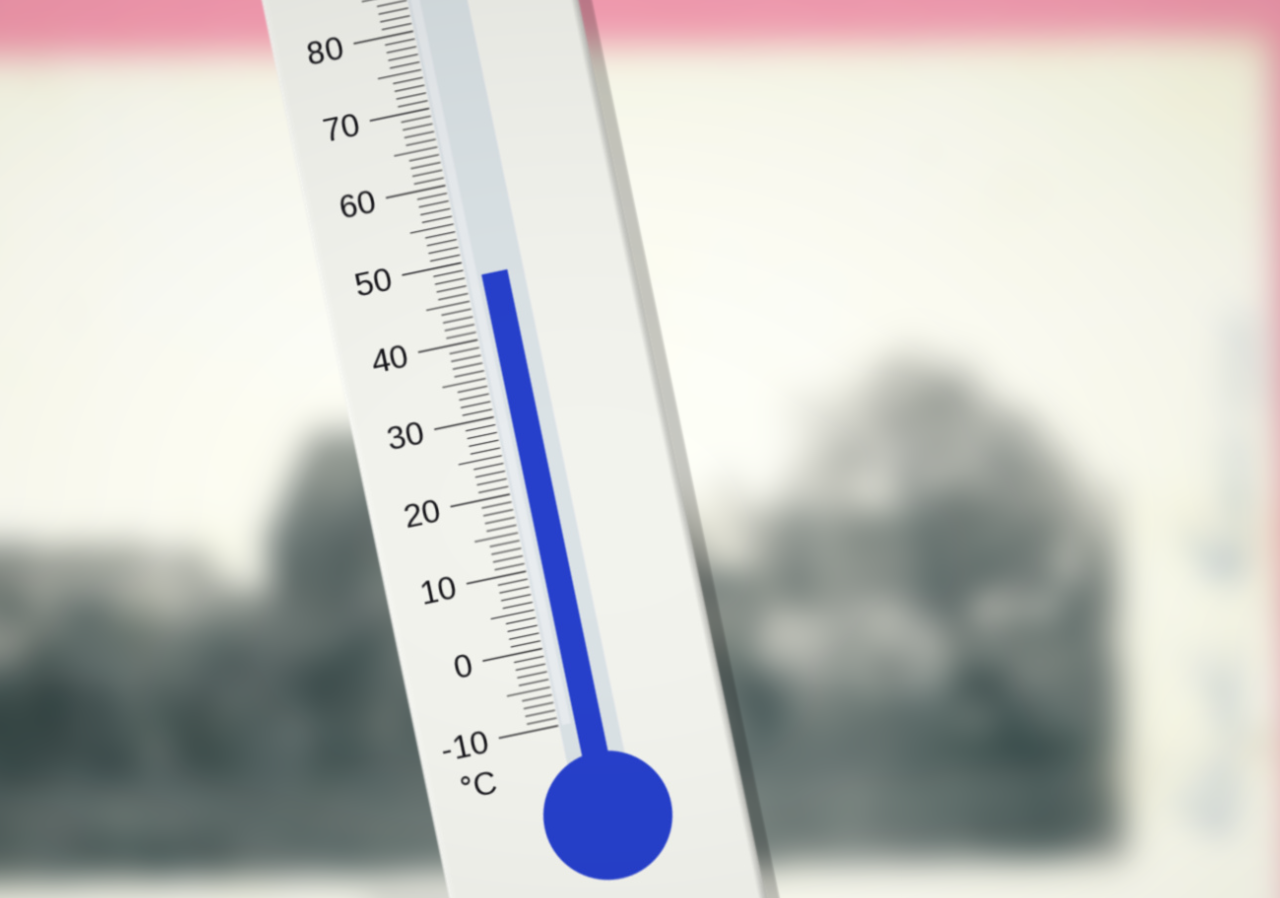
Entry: 48 °C
